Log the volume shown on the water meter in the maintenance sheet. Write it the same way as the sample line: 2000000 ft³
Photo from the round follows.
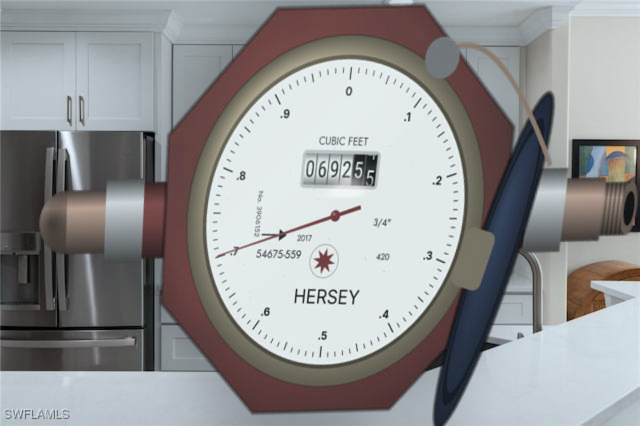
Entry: 69254.70 ft³
